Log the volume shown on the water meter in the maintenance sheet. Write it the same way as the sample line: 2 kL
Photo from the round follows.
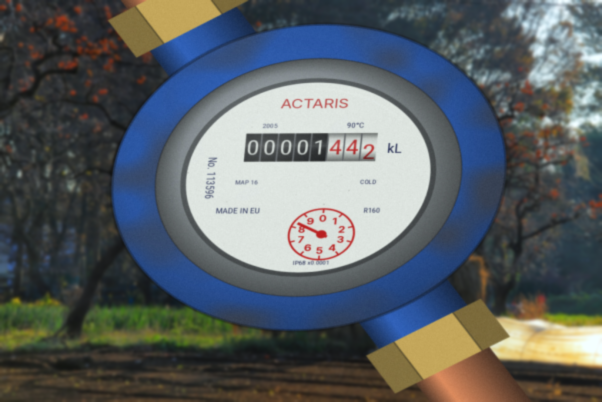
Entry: 1.4418 kL
